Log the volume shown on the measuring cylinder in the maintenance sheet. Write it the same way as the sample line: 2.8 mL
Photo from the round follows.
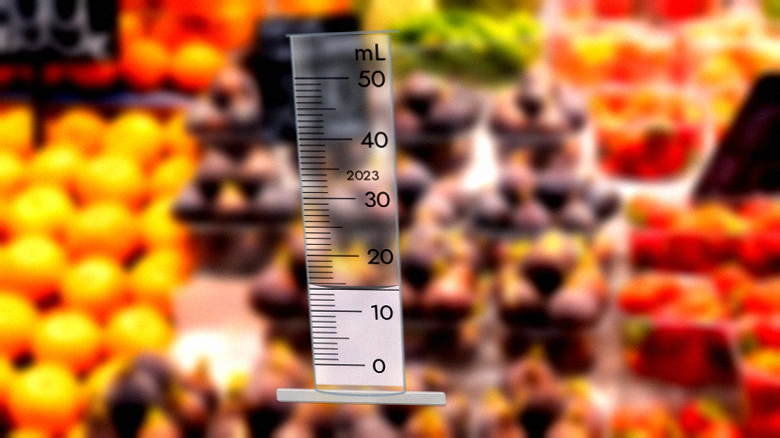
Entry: 14 mL
